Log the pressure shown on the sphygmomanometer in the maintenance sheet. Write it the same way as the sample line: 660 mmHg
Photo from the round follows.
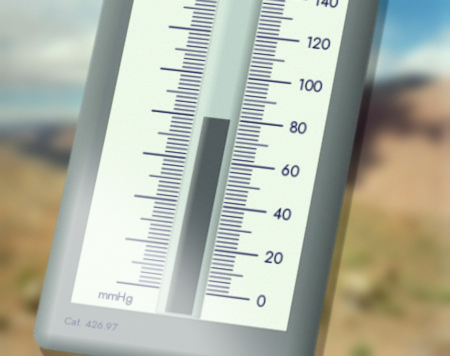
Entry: 80 mmHg
